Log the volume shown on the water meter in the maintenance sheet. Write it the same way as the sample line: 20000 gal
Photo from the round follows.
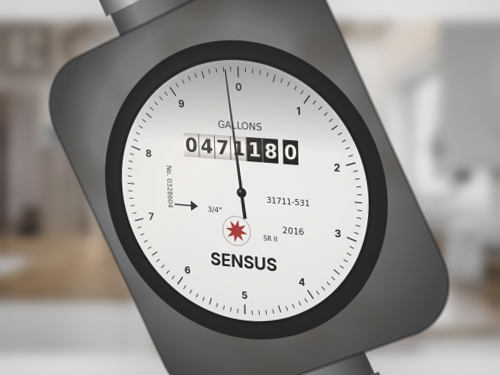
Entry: 471179.8 gal
